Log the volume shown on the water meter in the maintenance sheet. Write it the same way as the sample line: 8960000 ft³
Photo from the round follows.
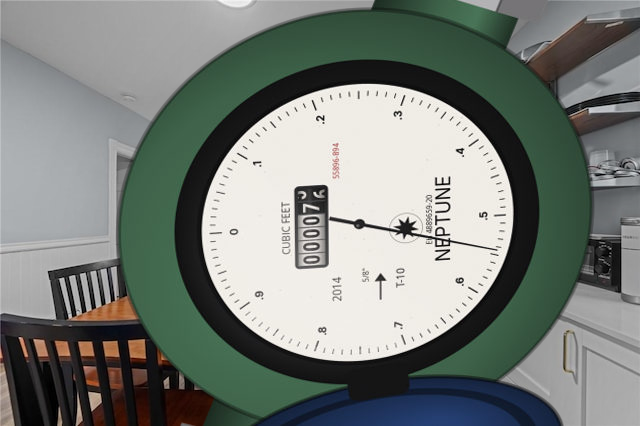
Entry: 75.54 ft³
